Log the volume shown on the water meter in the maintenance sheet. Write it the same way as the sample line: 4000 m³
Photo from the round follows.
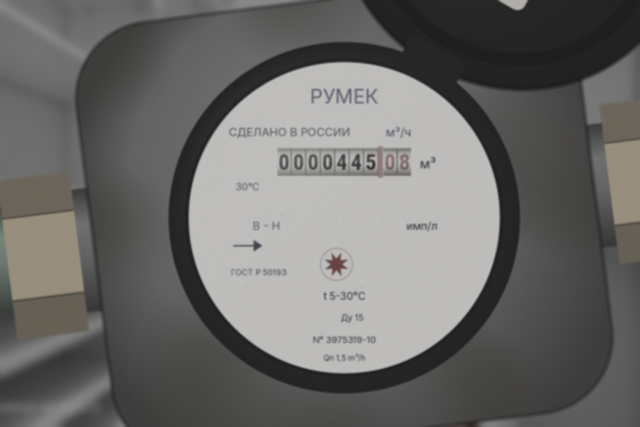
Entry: 445.08 m³
